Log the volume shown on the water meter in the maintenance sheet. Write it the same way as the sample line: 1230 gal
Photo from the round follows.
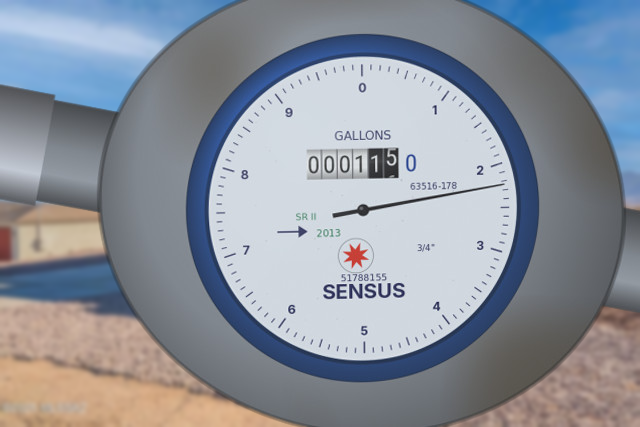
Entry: 1152.2 gal
